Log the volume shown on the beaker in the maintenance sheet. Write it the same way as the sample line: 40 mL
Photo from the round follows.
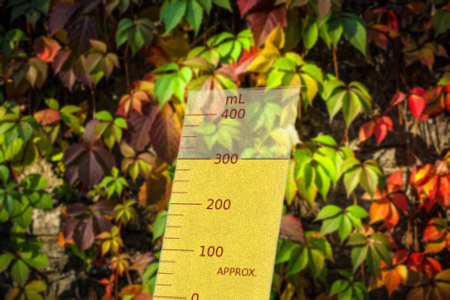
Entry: 300 mL
